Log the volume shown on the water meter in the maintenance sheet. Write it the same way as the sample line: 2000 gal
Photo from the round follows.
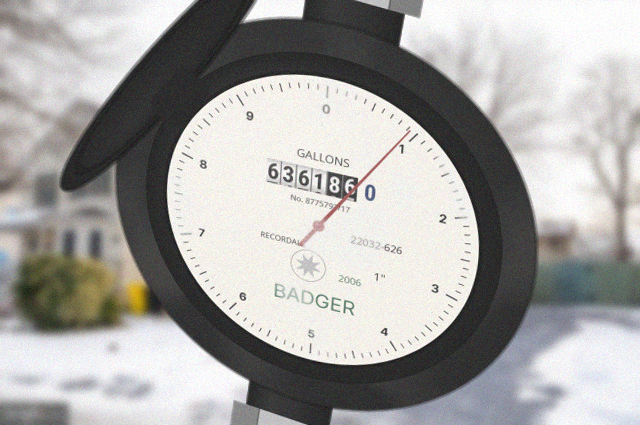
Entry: 6361860.9 gal
